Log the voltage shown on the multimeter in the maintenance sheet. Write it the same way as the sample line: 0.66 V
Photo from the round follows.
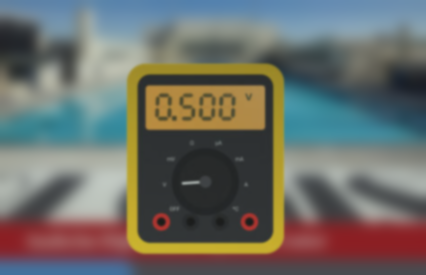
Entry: 0.500 V
